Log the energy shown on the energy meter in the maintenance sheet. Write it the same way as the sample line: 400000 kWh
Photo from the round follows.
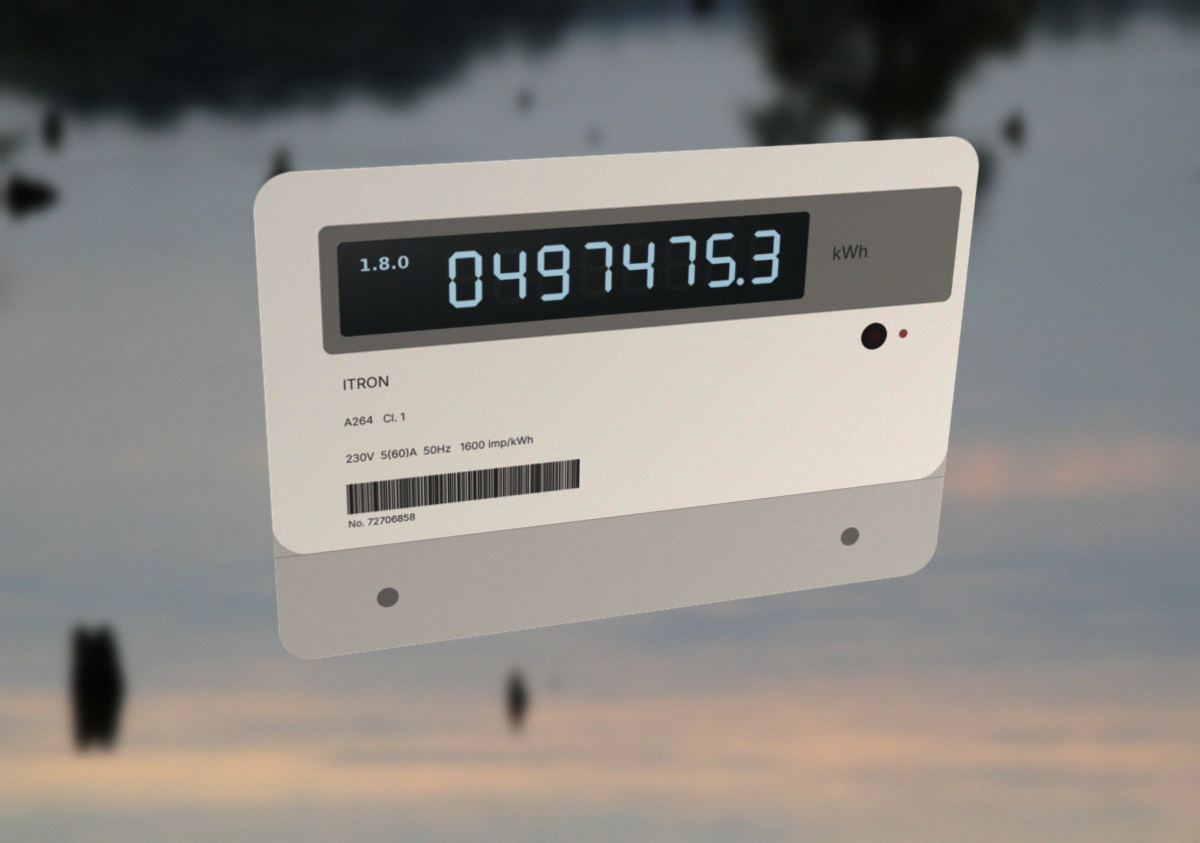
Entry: 497475.3 kWh
